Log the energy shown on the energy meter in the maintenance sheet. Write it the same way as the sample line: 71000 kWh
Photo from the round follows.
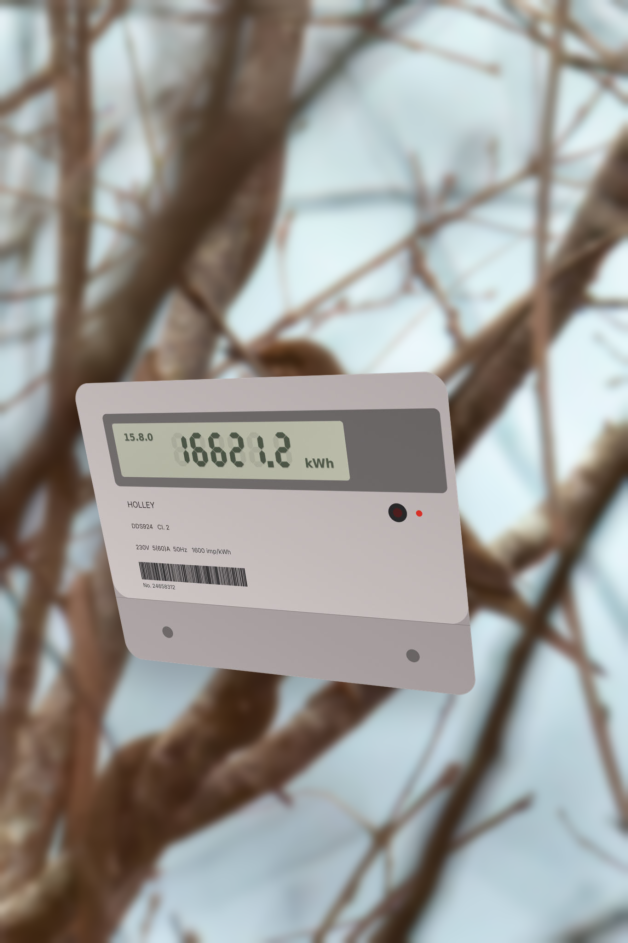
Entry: 16621.2 kWh
